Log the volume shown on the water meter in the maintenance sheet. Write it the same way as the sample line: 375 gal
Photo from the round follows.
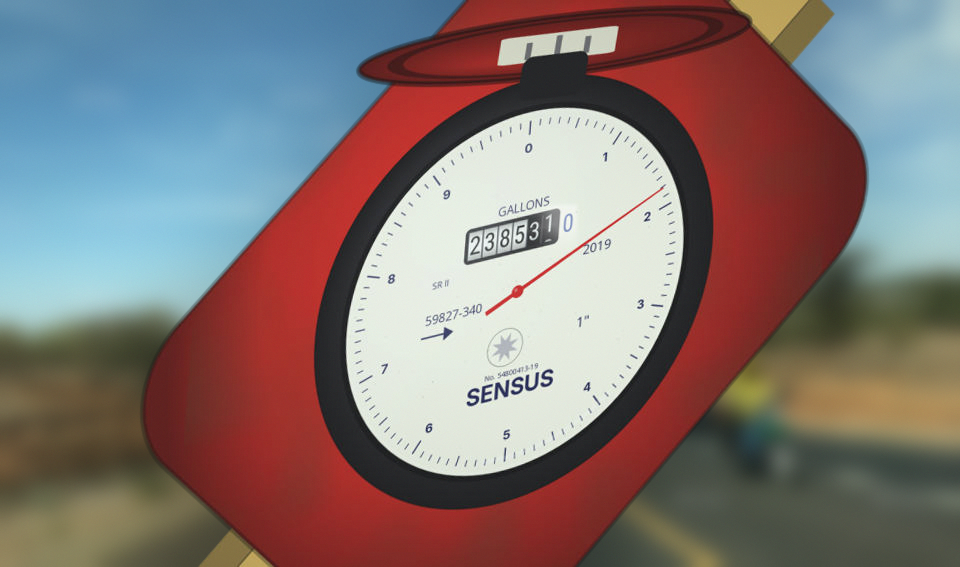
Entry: 2385311.8 gal
